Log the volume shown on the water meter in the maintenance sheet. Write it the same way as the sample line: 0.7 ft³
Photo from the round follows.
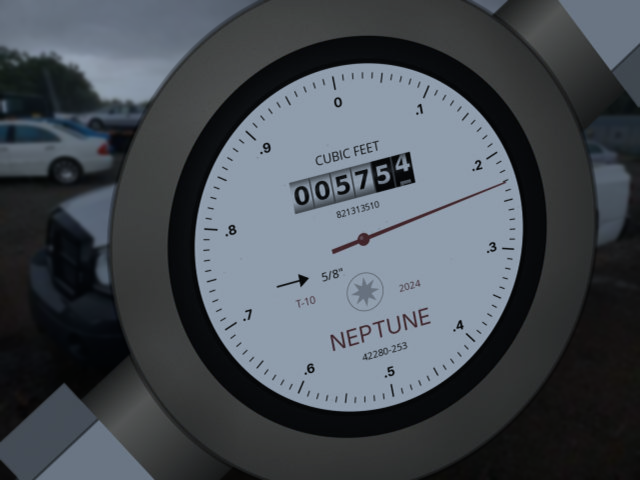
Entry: 5754.23 ft³
